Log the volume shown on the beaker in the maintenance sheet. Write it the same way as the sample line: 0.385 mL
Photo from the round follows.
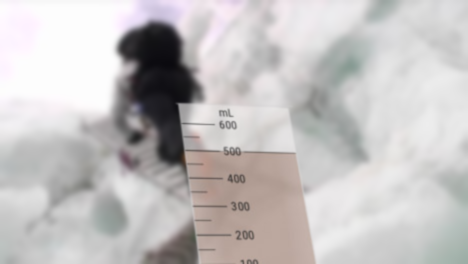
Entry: 500 mL
